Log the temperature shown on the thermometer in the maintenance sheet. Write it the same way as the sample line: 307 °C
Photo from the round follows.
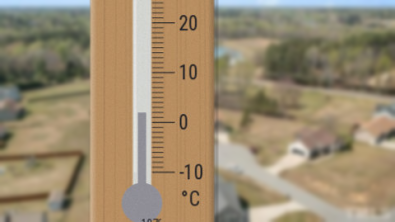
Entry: 2 °C
